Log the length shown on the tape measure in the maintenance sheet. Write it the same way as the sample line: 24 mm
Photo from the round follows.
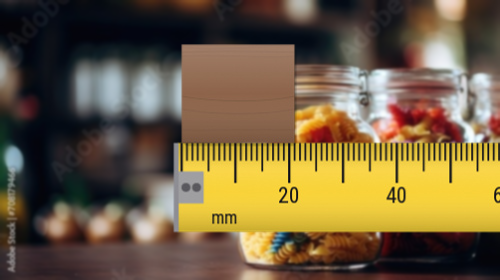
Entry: 21 mm
